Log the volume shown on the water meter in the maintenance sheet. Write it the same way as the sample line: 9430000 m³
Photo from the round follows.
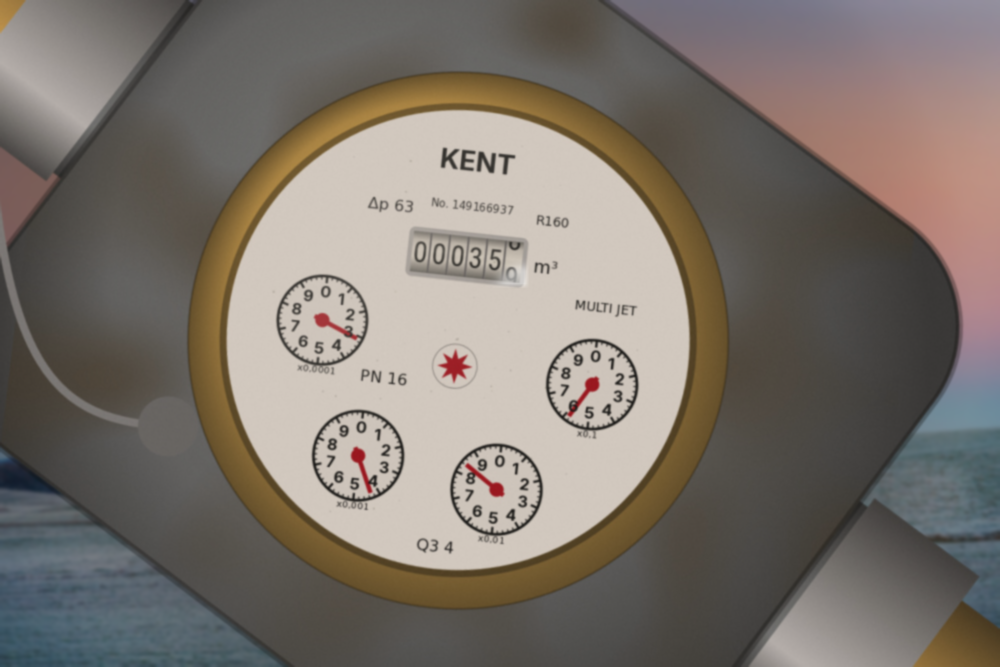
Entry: 358.5843 m³
